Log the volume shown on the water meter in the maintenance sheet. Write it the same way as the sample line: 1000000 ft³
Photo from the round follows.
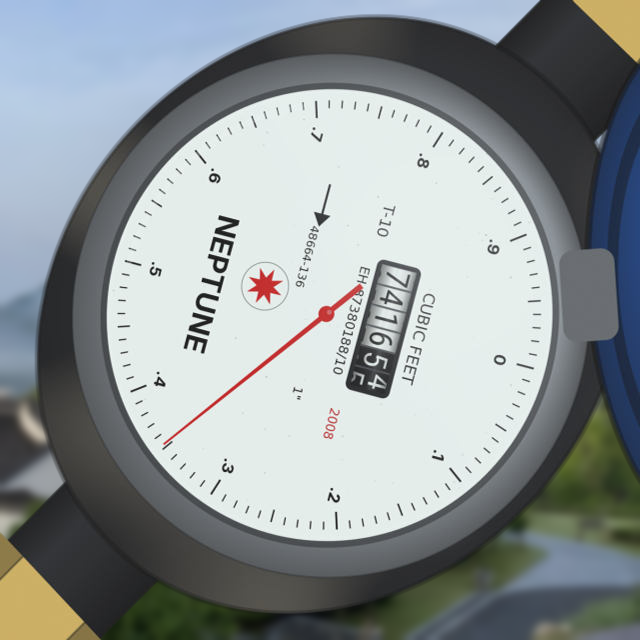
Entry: 741654.35 ft³
